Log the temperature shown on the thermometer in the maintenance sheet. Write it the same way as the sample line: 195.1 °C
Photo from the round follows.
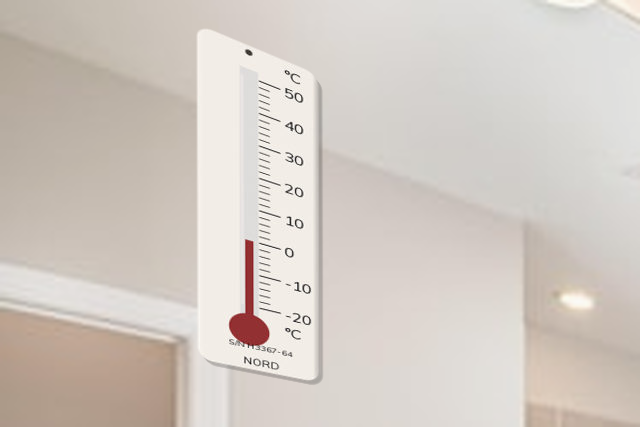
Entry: 0 °C
